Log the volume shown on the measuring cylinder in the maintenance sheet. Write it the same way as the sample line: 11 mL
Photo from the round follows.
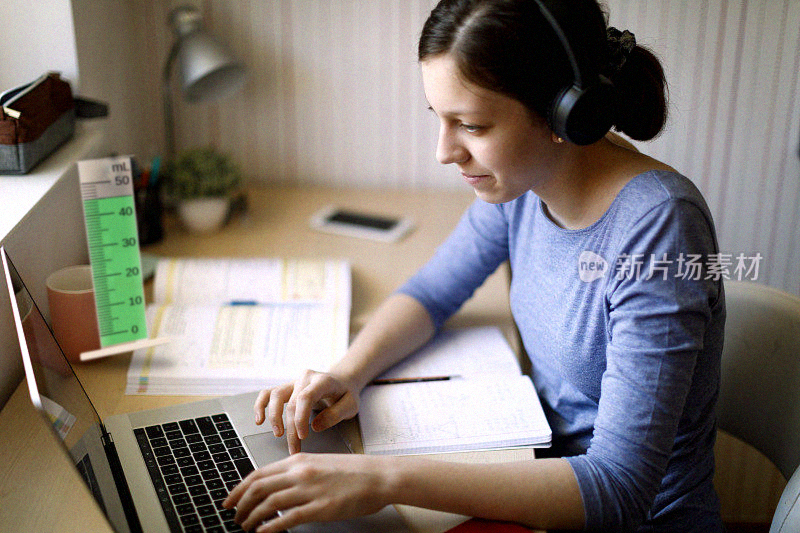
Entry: 45 mL
